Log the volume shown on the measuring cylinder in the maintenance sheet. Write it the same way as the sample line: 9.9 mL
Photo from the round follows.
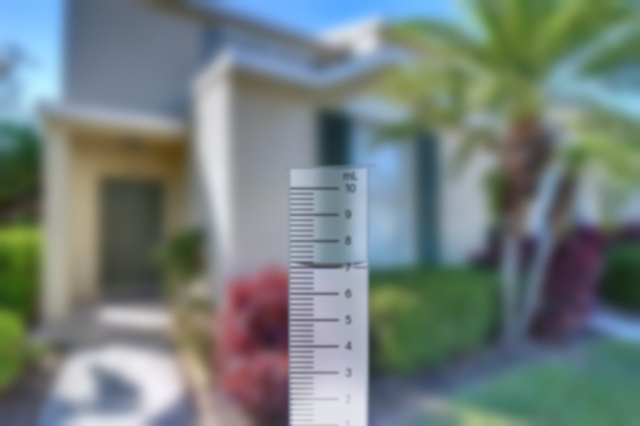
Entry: 7 mL
